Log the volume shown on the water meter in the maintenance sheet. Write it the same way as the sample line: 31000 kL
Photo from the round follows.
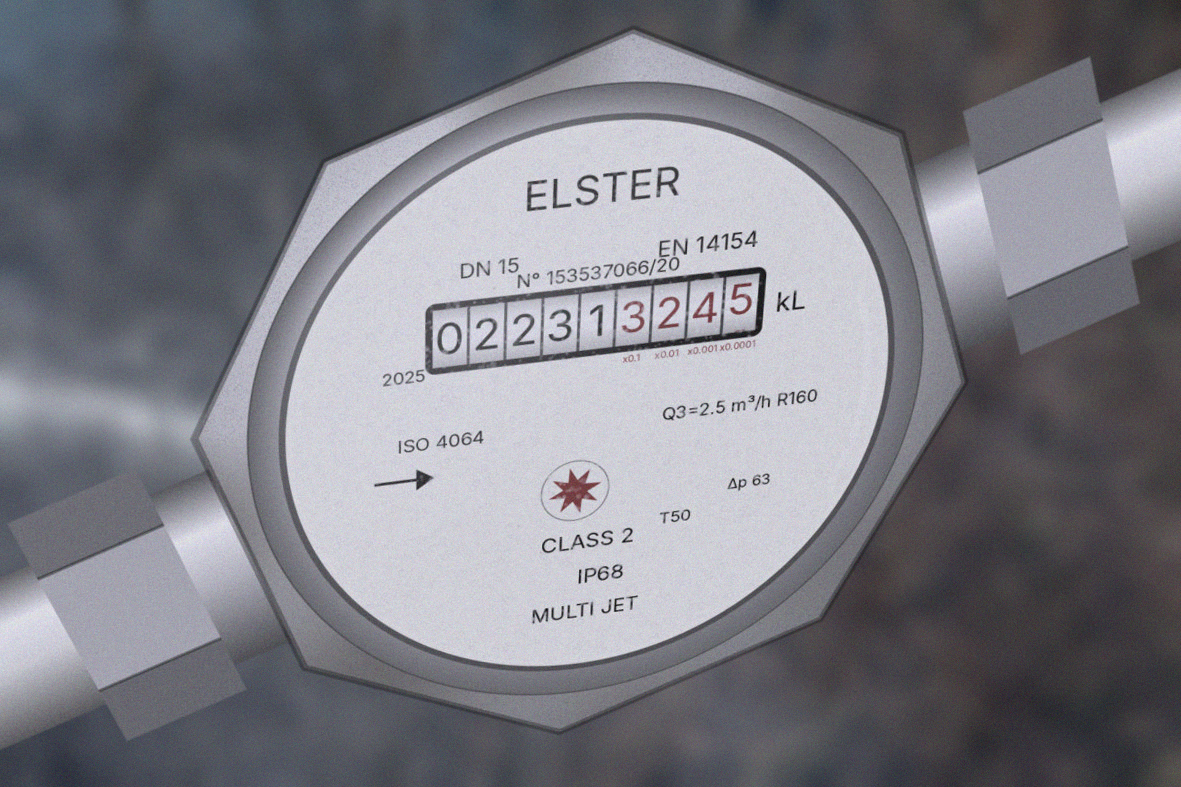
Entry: 2231.3245 kL
